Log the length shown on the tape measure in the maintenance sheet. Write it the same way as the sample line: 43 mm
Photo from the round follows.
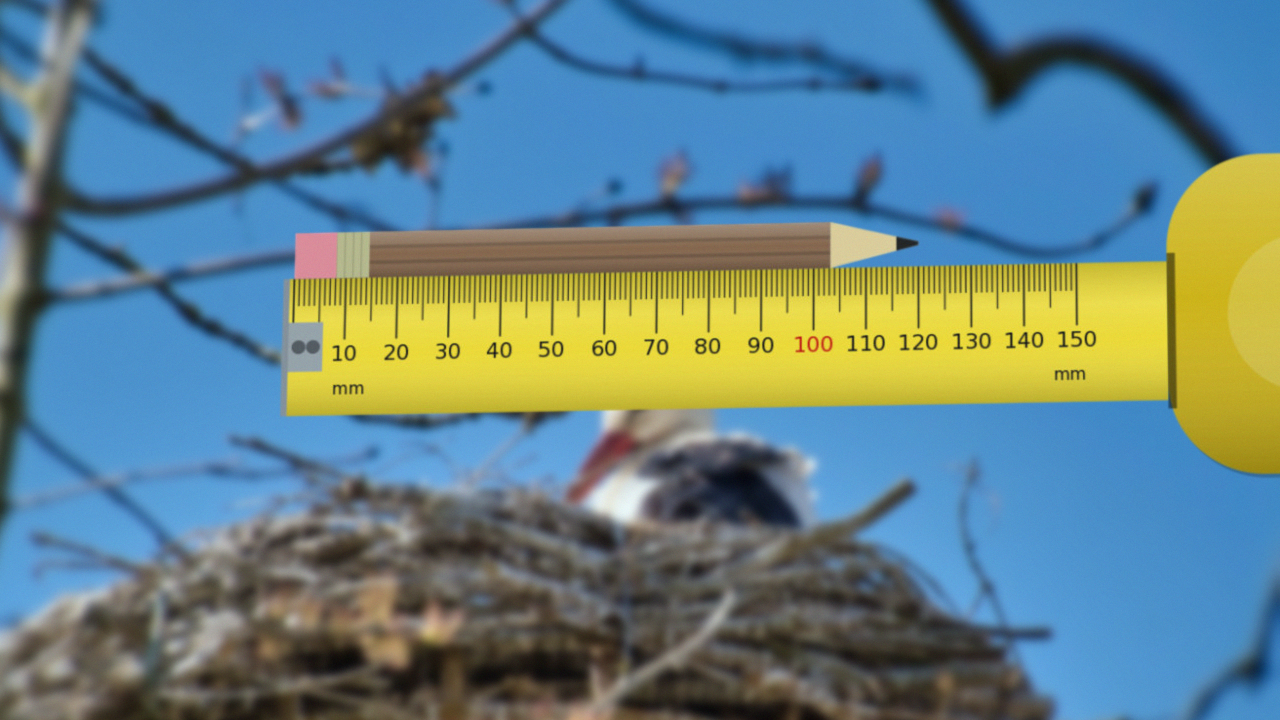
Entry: 120 mm
